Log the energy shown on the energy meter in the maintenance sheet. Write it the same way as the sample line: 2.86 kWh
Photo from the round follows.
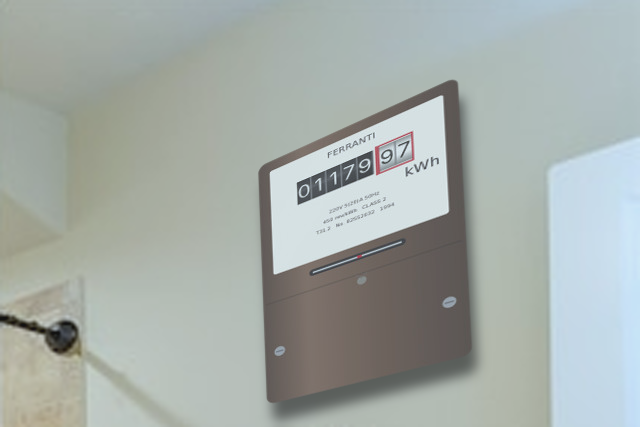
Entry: 1179.97 kWh
